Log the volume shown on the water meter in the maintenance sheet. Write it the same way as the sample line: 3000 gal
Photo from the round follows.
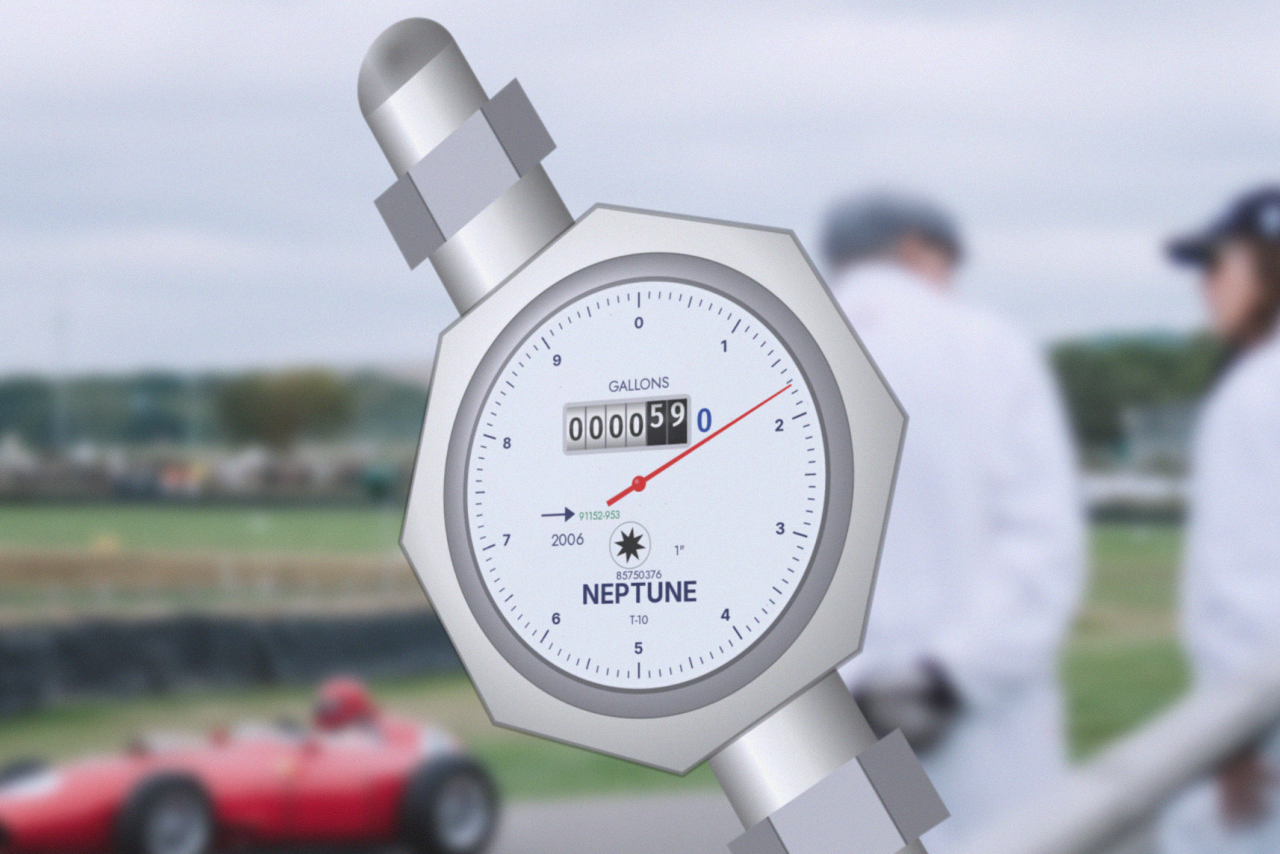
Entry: 591.7 gal
